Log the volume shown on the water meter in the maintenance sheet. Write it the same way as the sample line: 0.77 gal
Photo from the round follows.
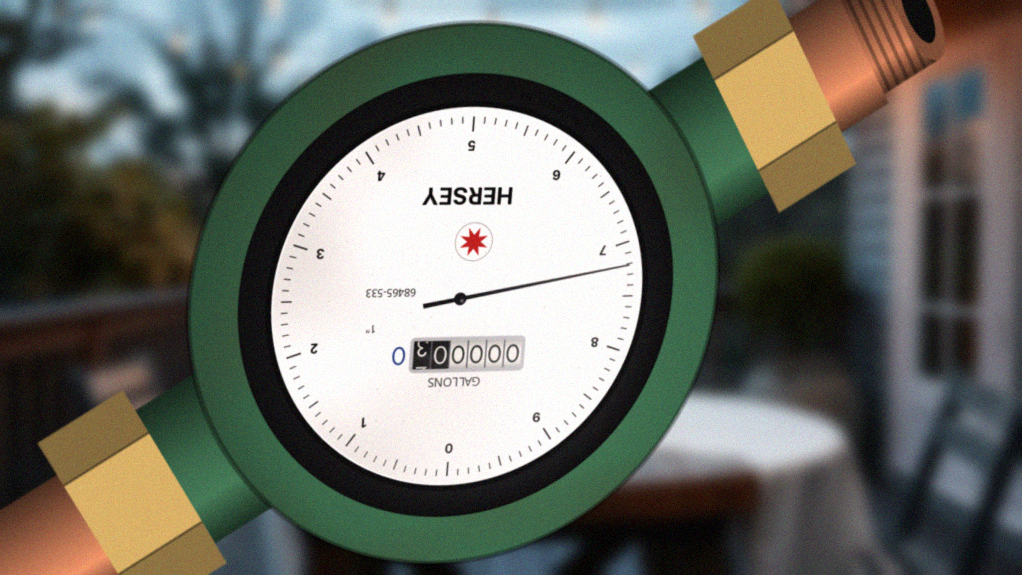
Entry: 27.2 gal
